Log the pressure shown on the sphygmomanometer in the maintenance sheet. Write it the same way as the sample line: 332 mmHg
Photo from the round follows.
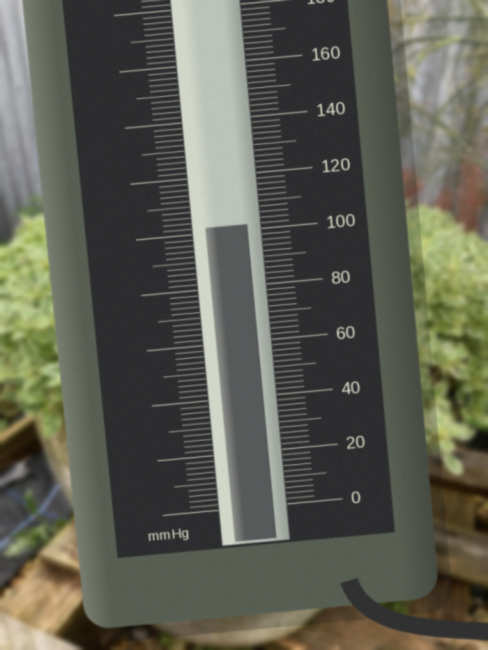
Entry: 102 mmHg
